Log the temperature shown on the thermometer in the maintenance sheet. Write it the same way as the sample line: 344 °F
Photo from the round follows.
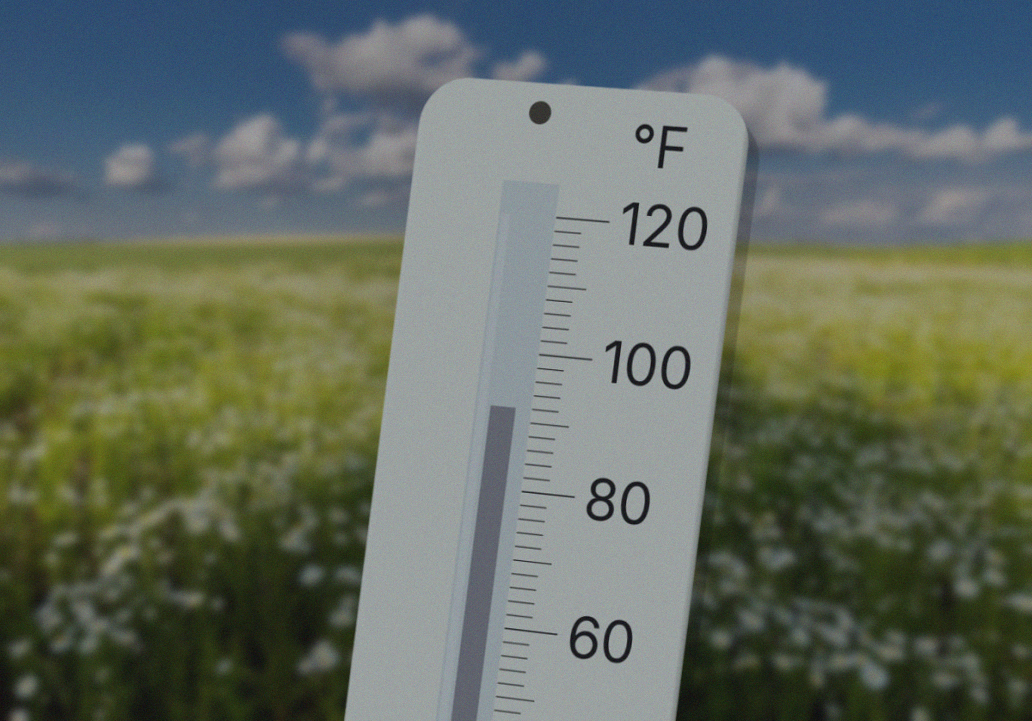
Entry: 92 °F
